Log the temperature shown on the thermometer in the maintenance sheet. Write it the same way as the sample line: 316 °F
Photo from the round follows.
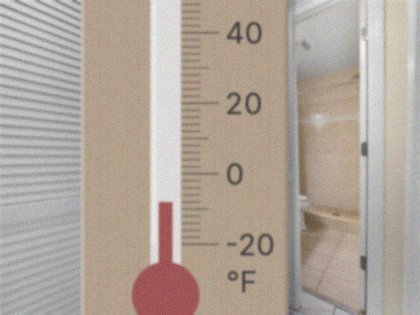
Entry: -8 °F
